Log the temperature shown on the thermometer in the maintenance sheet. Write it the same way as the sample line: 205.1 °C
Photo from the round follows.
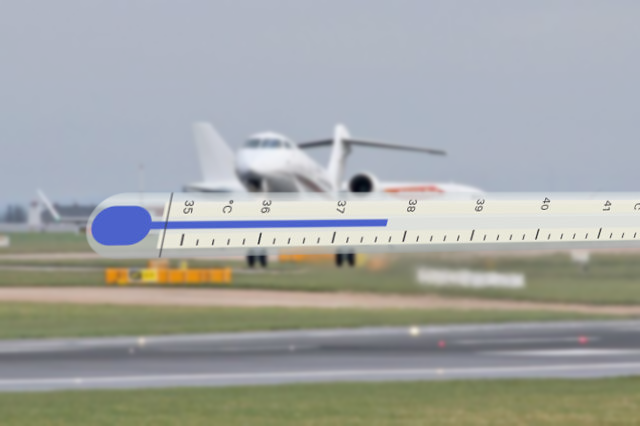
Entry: 37.7 °C
